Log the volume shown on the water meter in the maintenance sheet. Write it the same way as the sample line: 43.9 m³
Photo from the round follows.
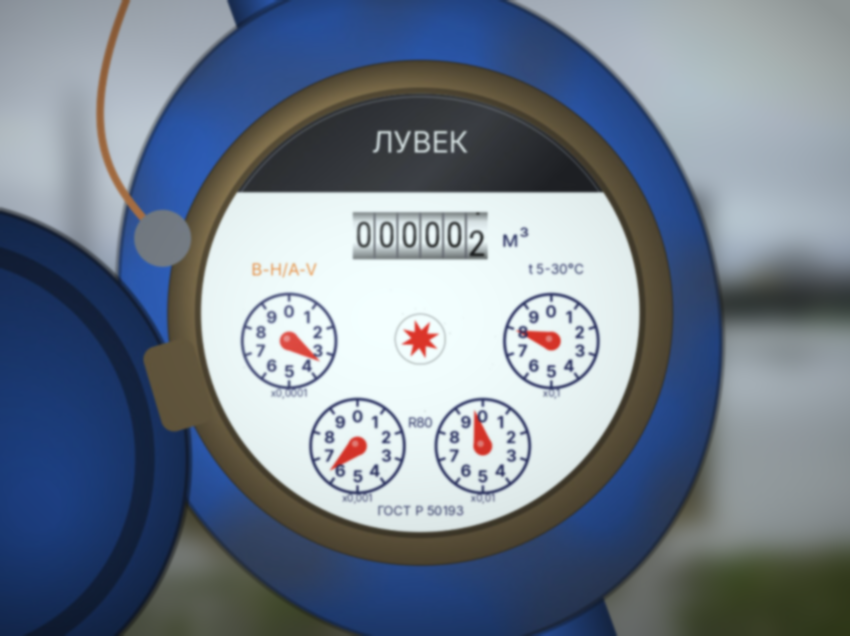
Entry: 1.7963 m³
